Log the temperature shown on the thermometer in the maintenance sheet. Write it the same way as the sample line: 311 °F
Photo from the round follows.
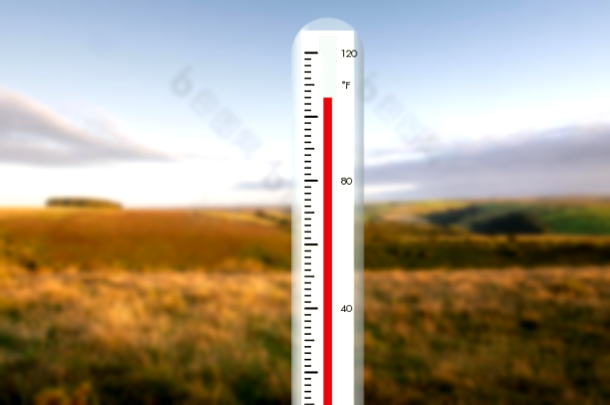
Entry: 106 °F
